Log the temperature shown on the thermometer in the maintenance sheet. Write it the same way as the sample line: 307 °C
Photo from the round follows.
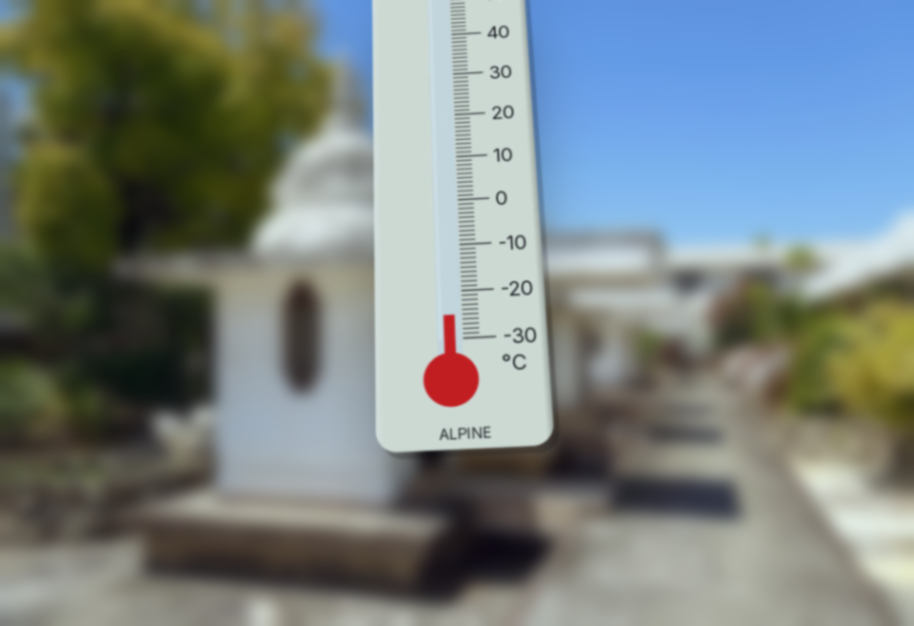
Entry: -25 °C
